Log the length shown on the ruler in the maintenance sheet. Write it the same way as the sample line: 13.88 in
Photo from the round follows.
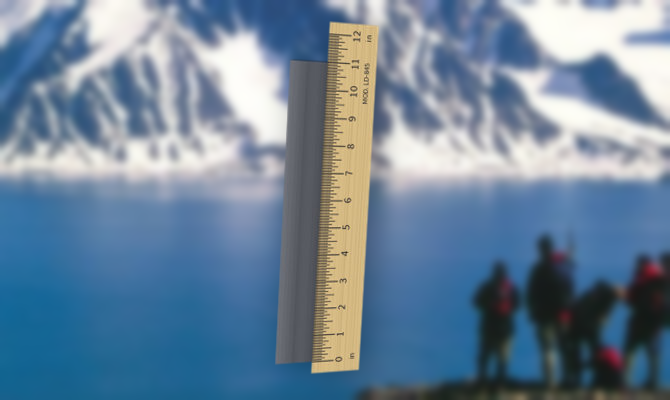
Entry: 11 in
